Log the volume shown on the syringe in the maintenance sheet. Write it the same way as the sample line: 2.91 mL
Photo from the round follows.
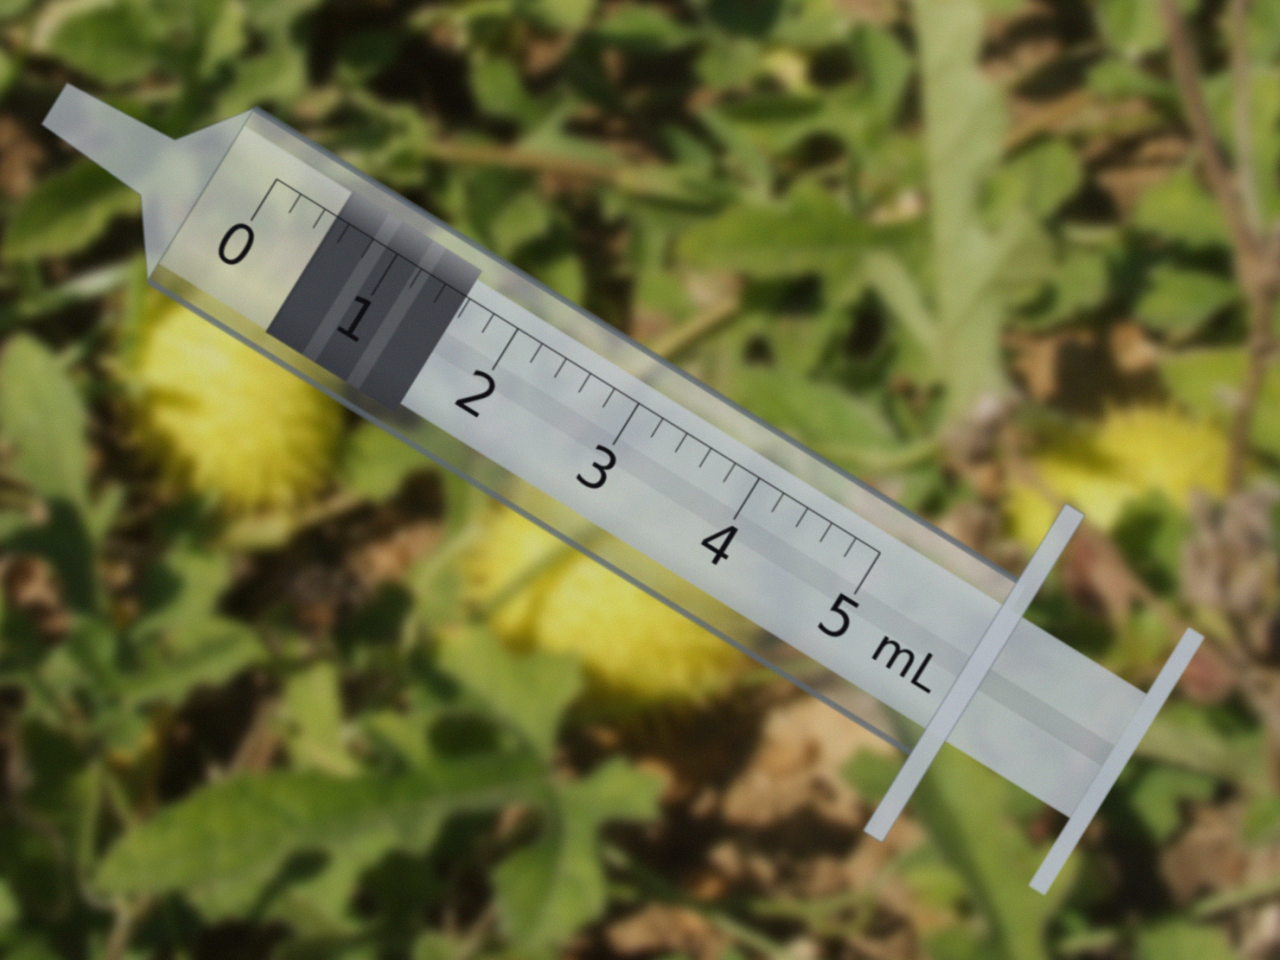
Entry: 0.5 mL
